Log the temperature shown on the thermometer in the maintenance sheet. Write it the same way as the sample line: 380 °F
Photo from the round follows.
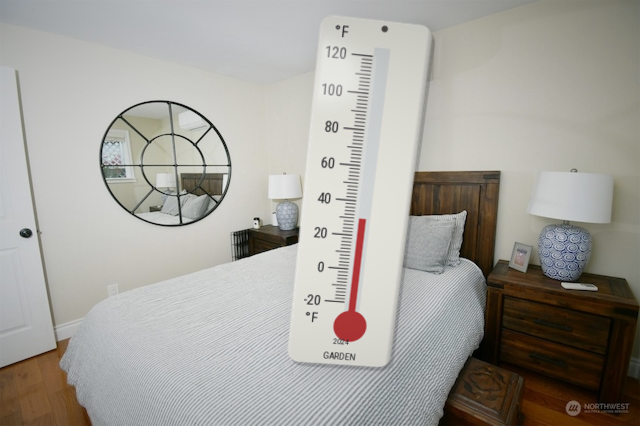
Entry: 30 °F
